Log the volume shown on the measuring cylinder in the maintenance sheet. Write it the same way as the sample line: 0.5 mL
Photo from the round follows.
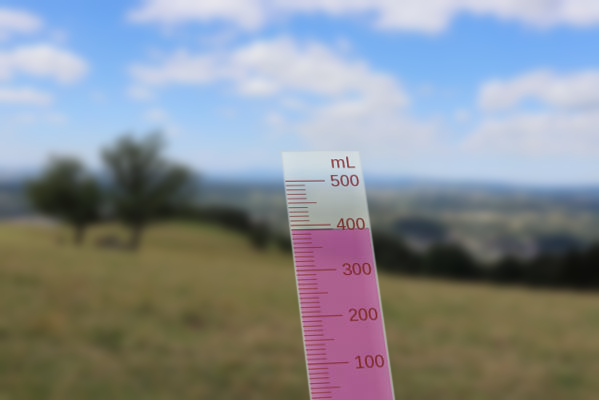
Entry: 390 mL
